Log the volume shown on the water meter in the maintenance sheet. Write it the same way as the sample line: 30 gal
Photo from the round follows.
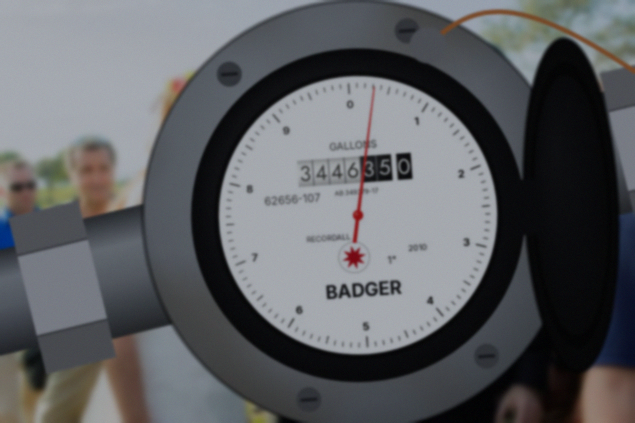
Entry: 3446350.3 gal
